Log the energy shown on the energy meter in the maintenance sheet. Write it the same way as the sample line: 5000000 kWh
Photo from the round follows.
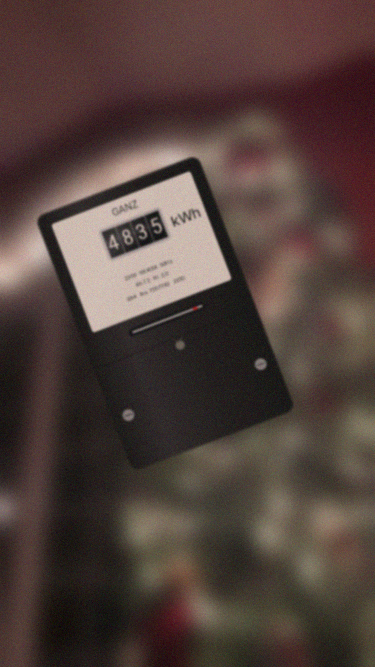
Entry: 4835 kWh
